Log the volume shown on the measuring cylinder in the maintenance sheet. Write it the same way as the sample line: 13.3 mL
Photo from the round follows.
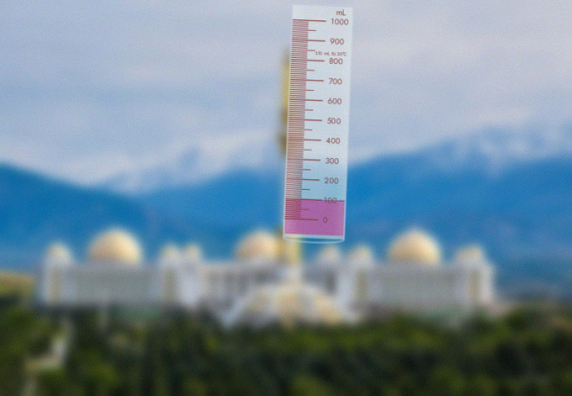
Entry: 100 mL
